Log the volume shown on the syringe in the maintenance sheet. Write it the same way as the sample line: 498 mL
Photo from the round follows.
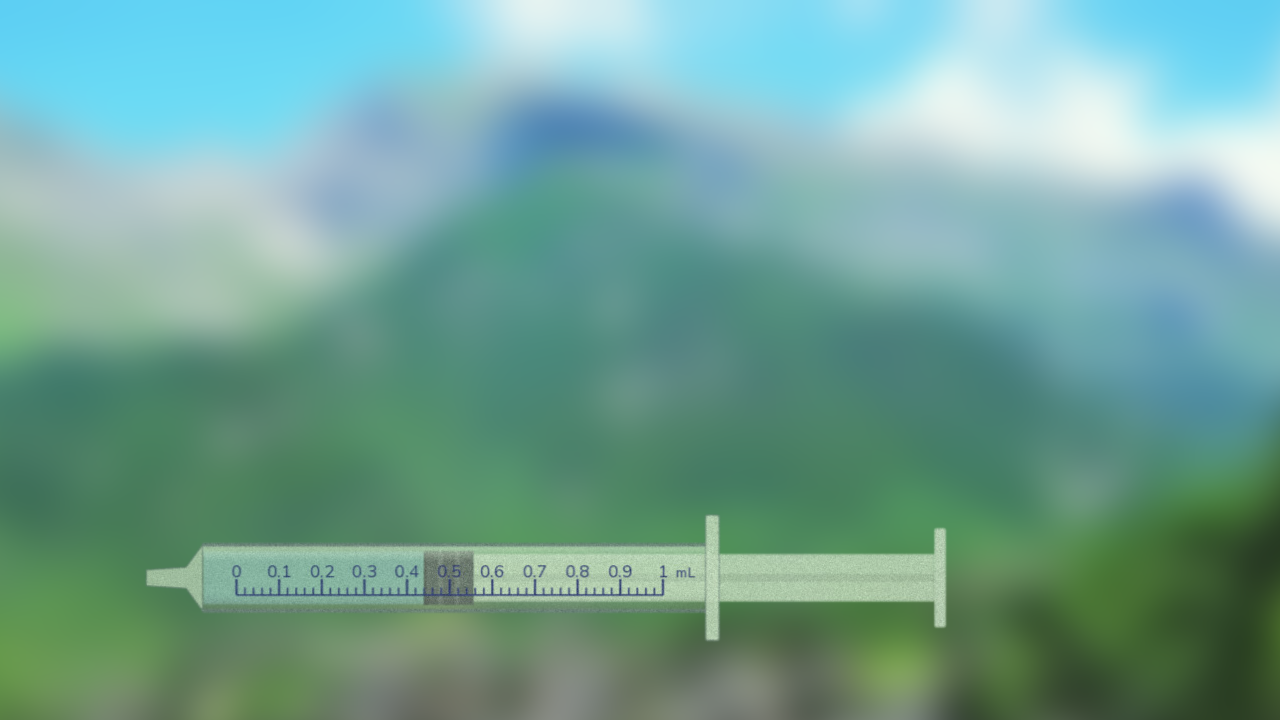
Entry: 0.44 mL
